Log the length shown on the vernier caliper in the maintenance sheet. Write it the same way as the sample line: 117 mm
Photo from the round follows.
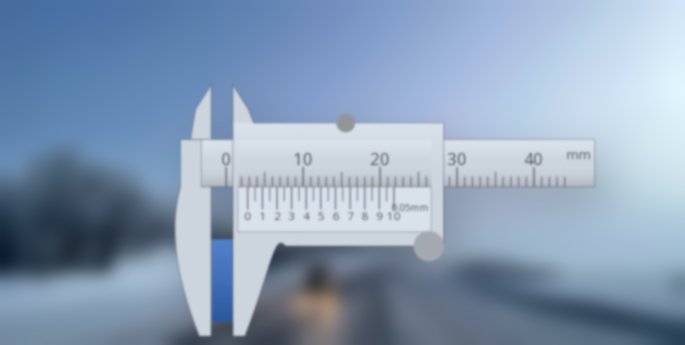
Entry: 2.8 mm
